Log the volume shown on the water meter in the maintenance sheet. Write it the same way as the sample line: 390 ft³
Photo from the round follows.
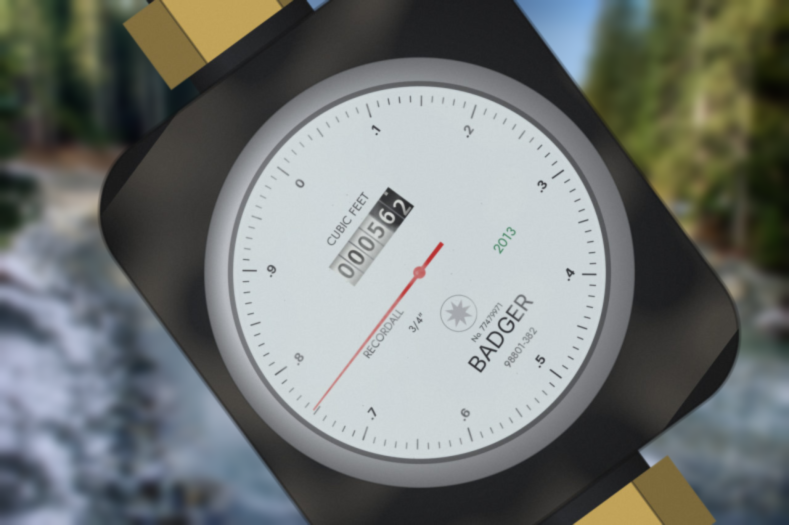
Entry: 561.75 ft³
